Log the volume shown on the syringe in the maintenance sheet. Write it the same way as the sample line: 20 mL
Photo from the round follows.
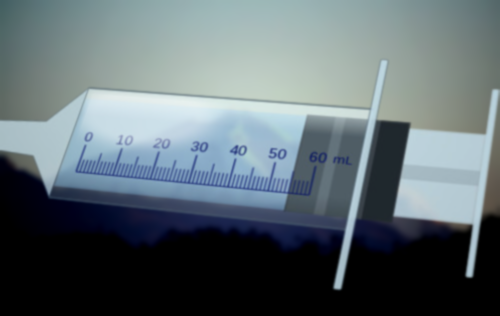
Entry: 55 mL
